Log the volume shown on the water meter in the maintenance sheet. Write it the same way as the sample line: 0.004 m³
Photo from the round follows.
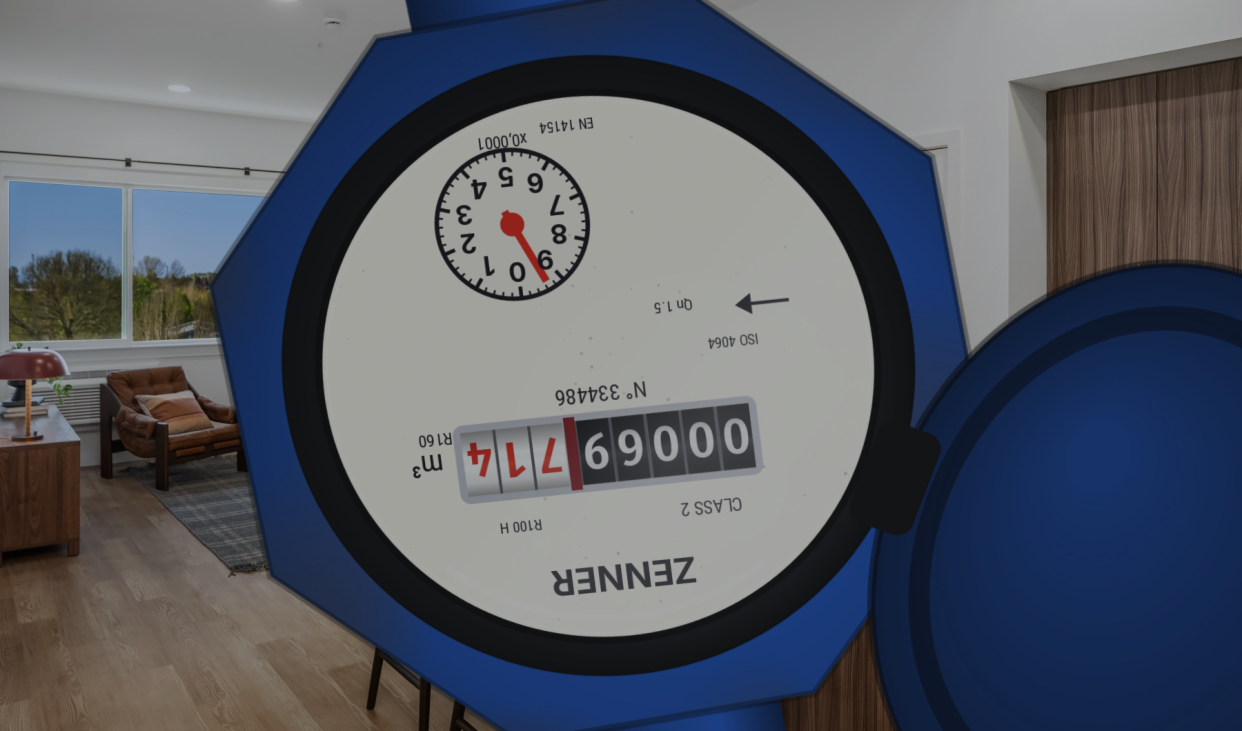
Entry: 69.7139 m³
